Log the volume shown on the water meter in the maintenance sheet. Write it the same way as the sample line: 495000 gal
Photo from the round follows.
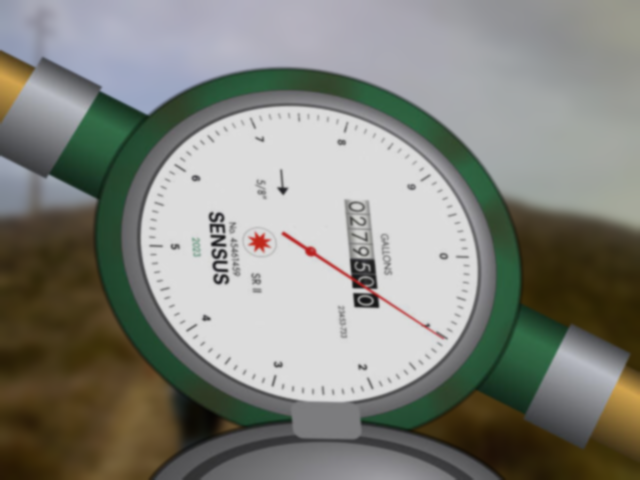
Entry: 279501.0 gal
